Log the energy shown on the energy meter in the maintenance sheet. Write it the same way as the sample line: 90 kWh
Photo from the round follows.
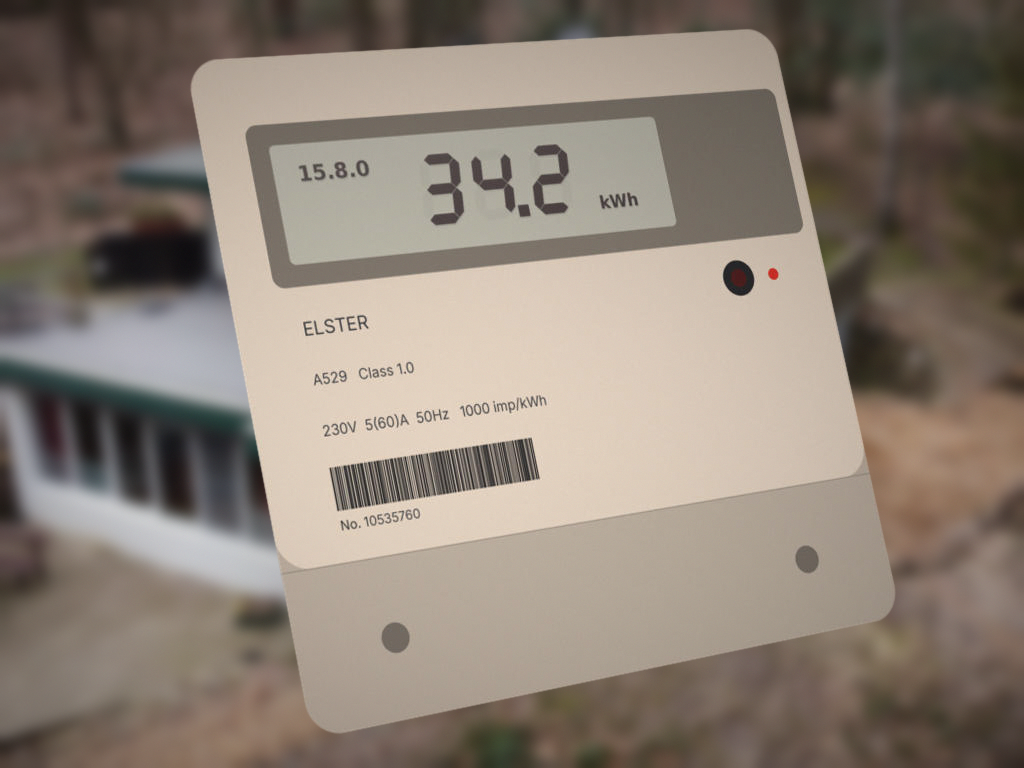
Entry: 34.2 kWh
